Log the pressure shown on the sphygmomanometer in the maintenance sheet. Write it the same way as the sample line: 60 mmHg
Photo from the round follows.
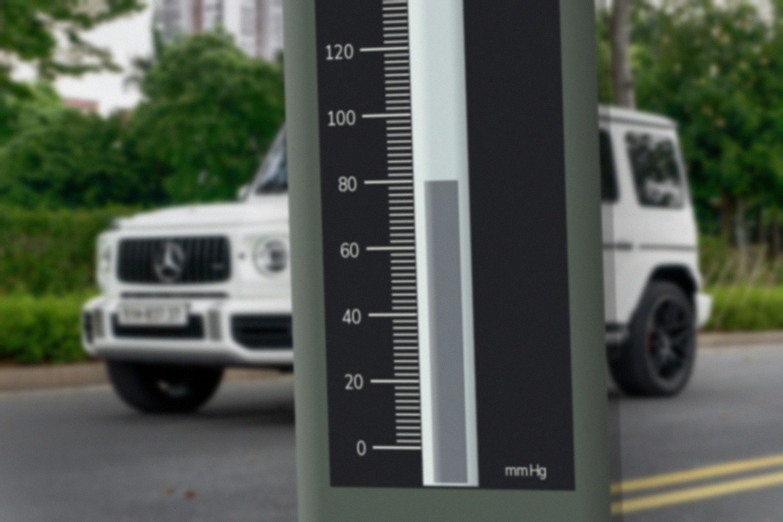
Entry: 80 mmHg
